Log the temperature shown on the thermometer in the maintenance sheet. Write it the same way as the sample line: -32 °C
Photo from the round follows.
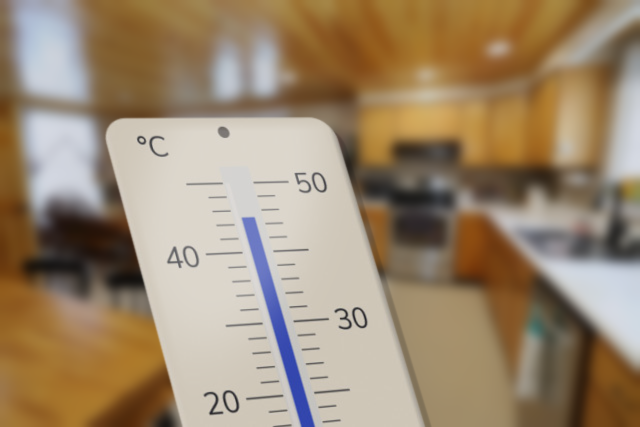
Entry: 45 °C
